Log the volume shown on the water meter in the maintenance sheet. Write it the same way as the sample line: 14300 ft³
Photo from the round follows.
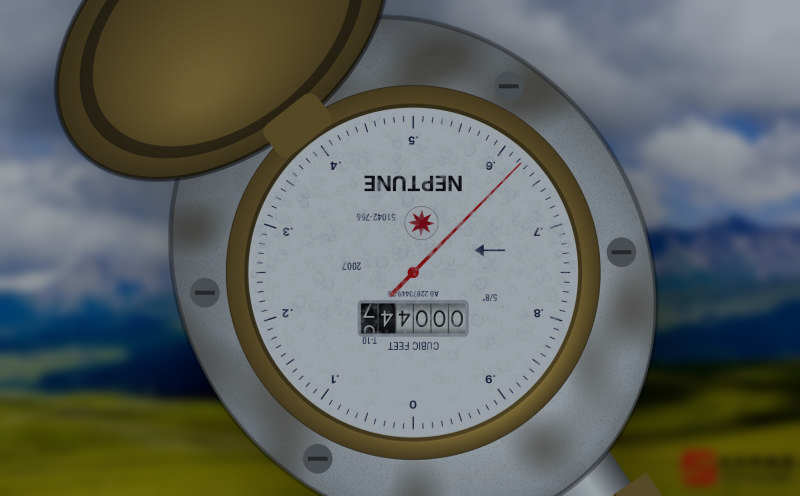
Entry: 446.62 ft³
